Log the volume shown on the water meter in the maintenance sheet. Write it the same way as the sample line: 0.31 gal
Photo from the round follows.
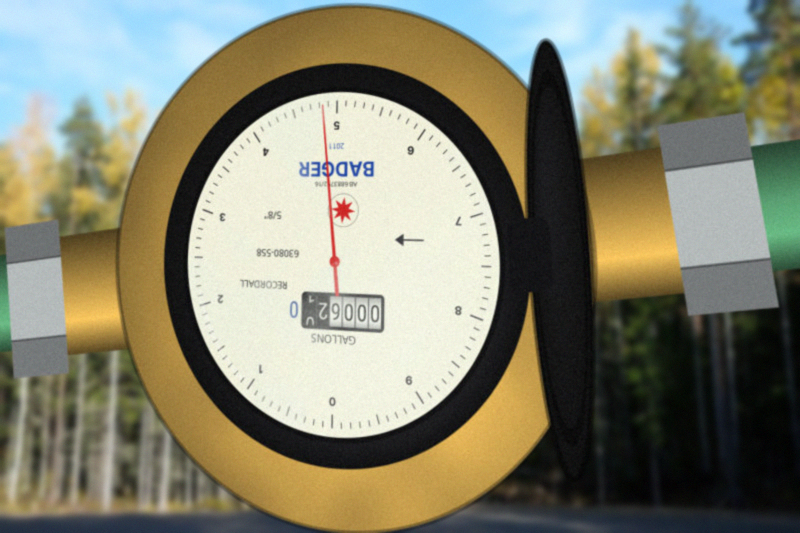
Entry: 6204.8 gal
